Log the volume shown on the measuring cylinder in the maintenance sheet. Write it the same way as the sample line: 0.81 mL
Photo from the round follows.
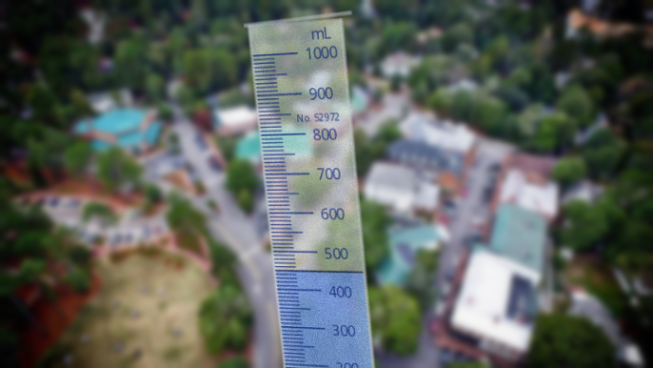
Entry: 450 mL
